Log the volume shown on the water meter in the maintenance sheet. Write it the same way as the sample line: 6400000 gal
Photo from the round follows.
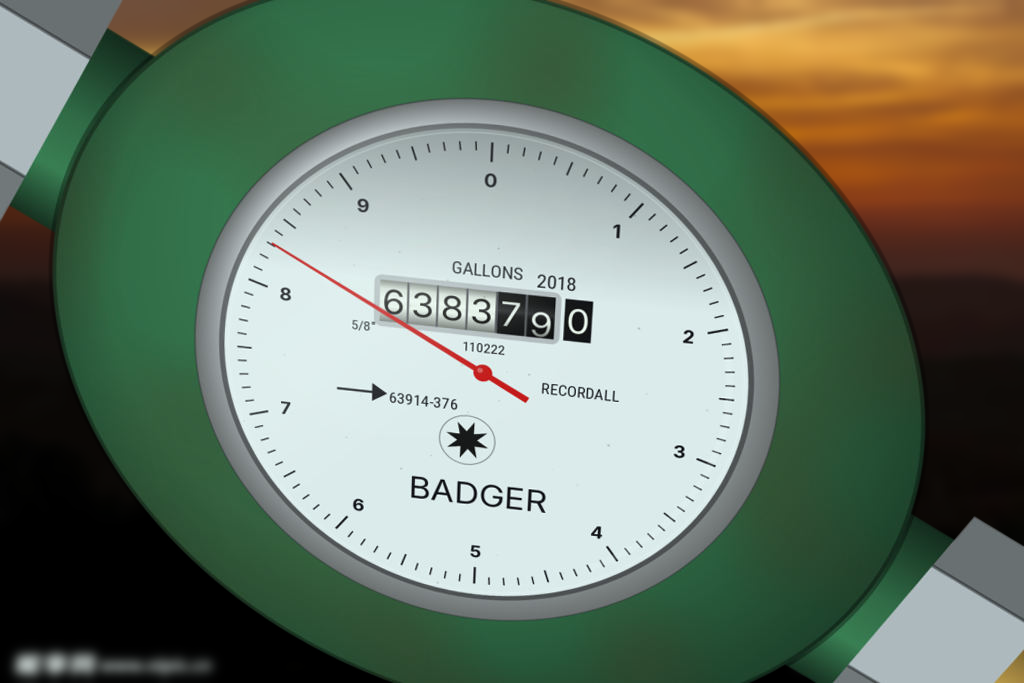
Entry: 6383788.3 gal
